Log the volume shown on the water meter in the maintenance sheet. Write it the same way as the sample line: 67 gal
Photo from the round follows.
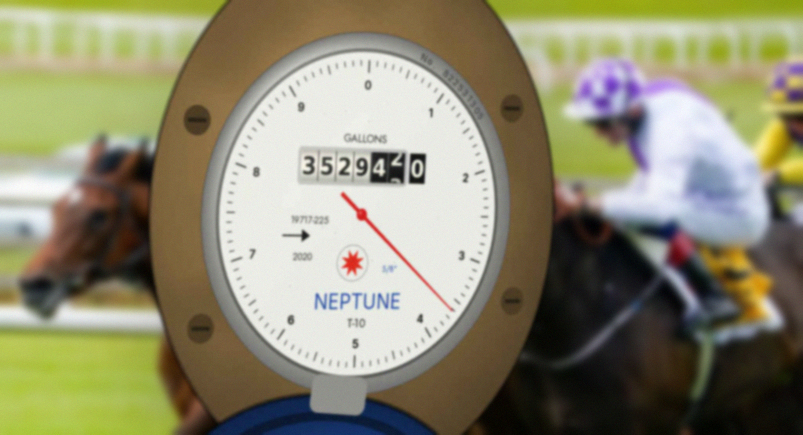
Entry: 3529423.6 gal
